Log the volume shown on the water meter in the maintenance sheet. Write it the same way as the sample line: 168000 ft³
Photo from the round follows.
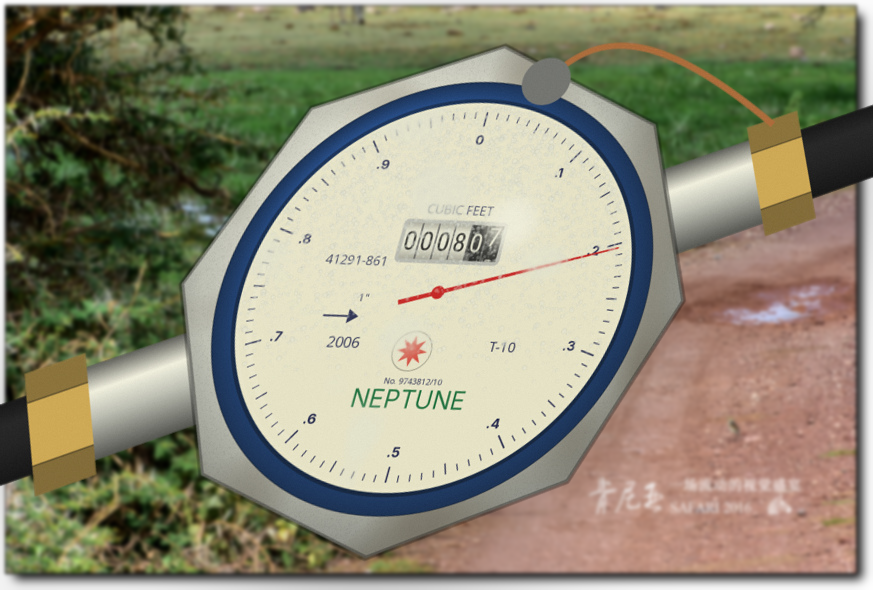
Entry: 807.20 ft³
